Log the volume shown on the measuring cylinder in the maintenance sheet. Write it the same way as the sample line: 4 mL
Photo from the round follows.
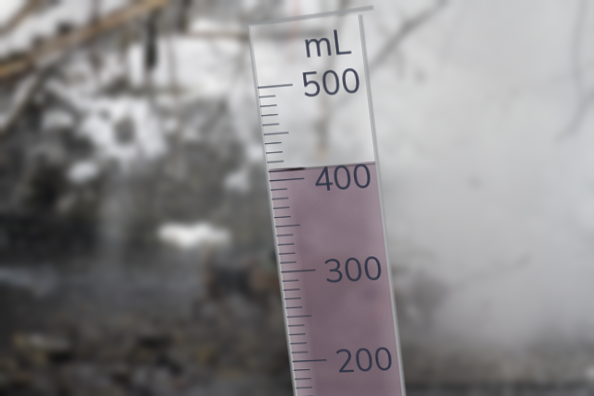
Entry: 410 mL
